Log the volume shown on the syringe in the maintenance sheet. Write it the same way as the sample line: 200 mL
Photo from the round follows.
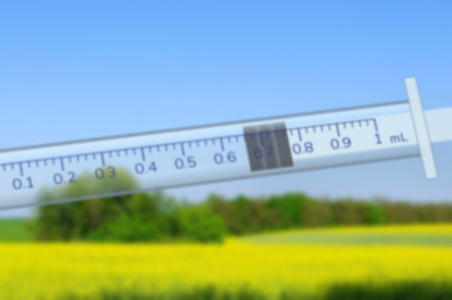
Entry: 0.66 mL
